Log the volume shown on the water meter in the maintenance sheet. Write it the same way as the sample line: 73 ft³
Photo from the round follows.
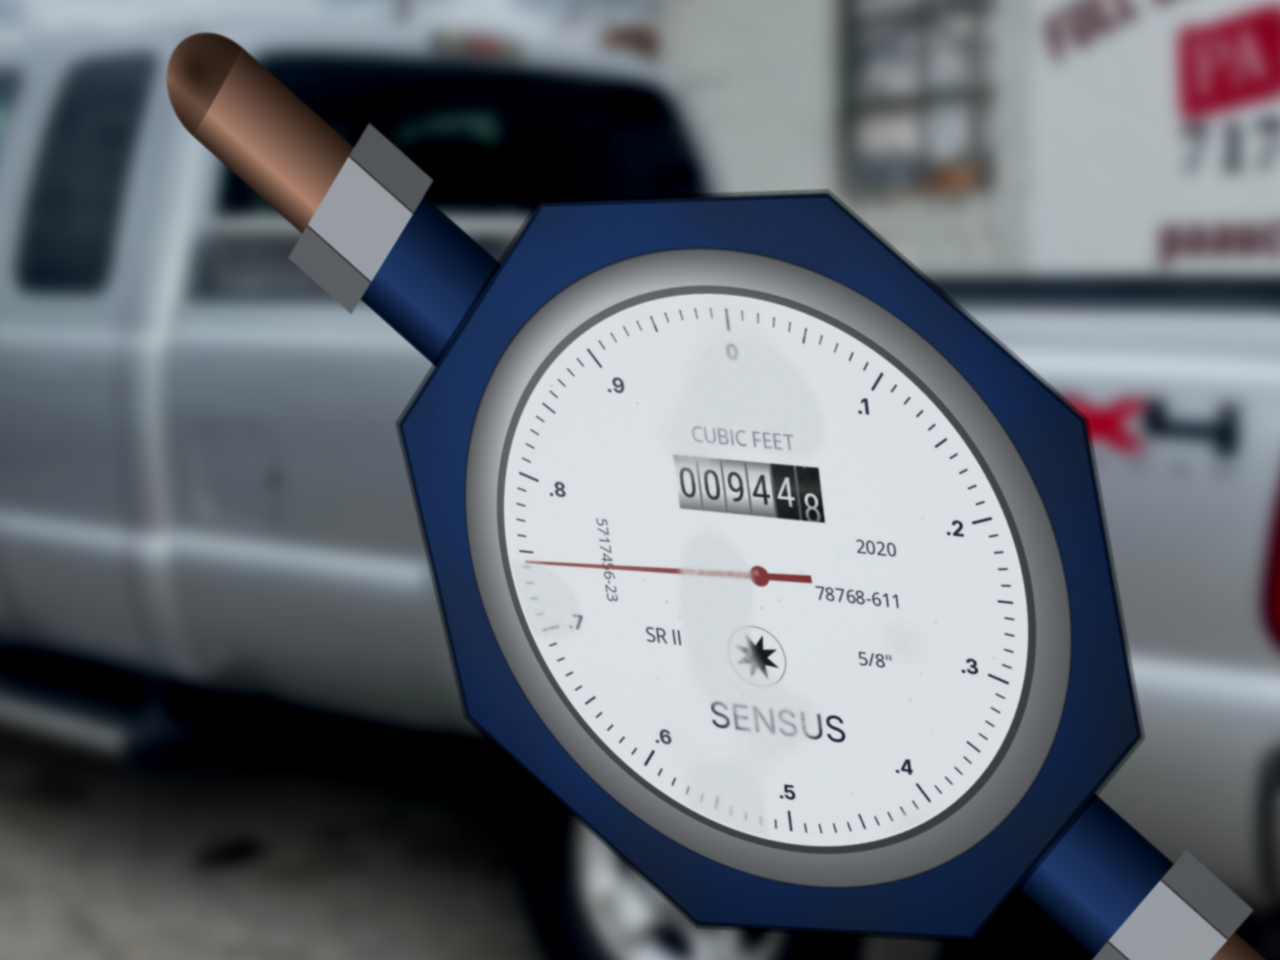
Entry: 9447.74 ft³
